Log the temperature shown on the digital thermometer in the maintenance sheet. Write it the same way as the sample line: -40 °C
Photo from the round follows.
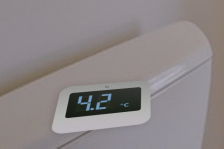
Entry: 4.2 °C
